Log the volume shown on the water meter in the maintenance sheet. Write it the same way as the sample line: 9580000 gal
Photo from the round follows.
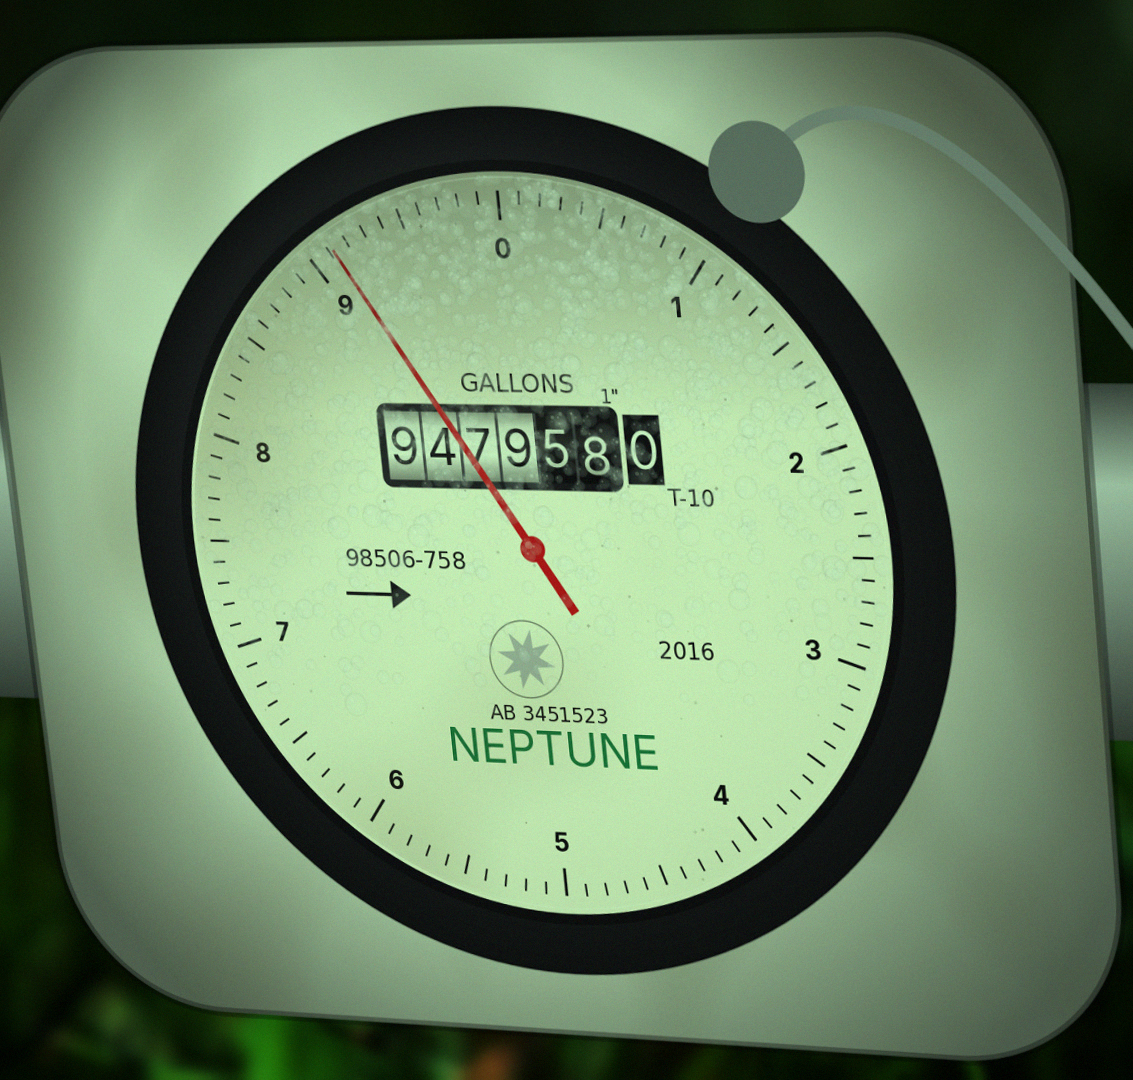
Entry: 9479579.1 gal
